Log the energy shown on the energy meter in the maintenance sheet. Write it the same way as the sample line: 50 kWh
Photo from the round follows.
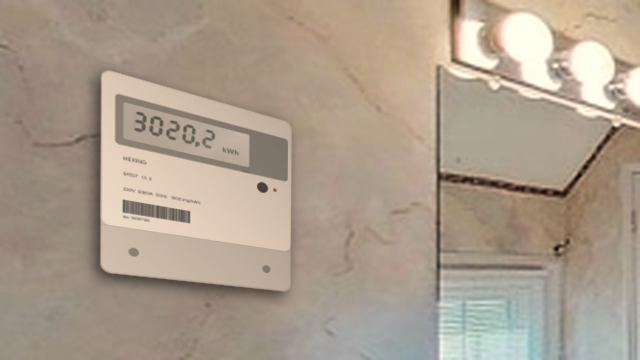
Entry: 3020.2 kWh
